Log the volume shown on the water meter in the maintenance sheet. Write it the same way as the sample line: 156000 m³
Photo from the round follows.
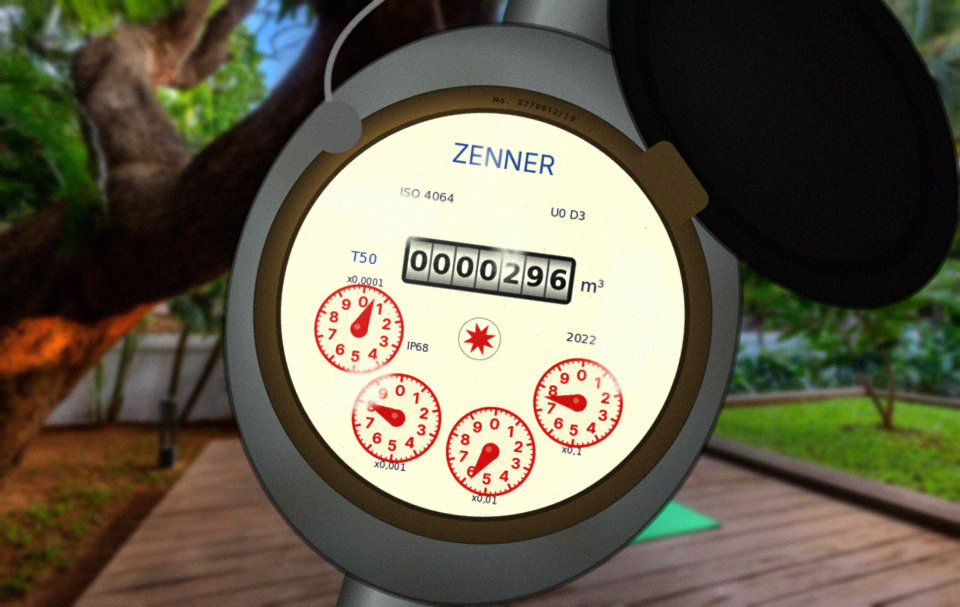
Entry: 296.7580 m³
